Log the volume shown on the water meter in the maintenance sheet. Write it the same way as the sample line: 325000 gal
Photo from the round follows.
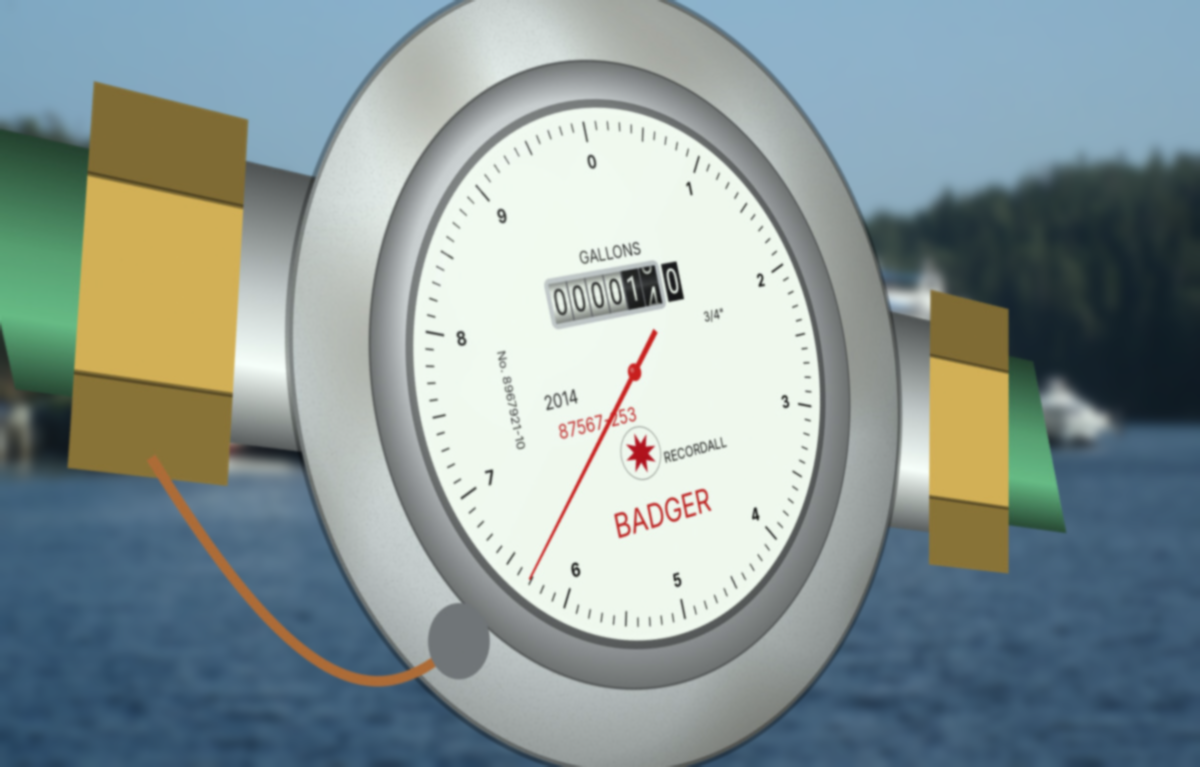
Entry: 136.3 gal
